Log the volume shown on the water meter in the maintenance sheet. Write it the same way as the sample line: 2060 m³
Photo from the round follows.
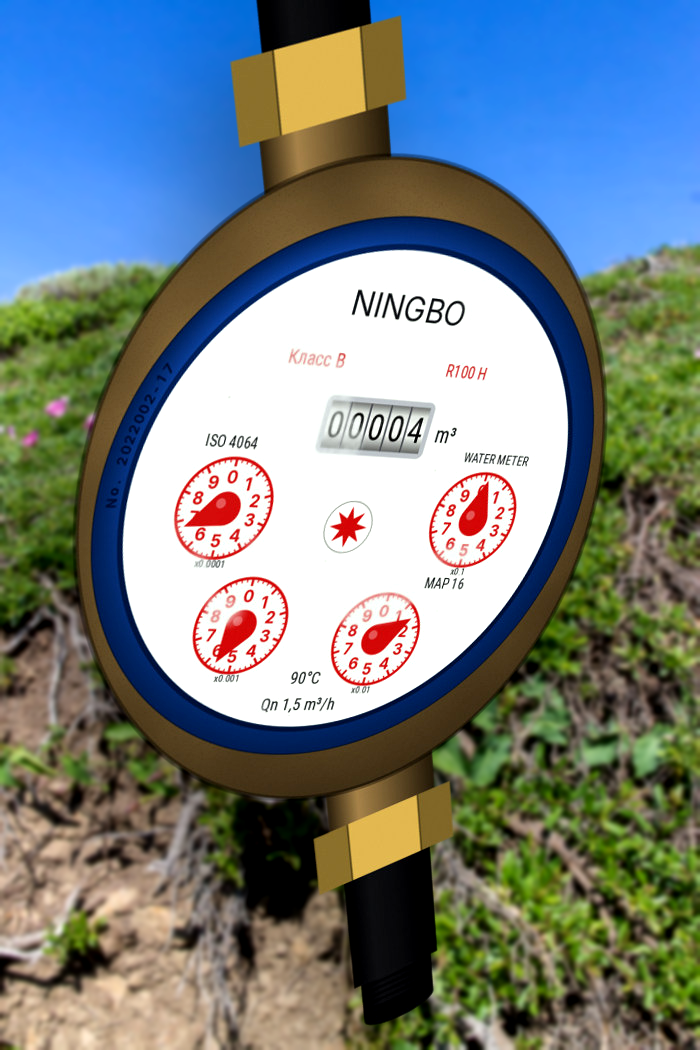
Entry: 4.0156 m³
